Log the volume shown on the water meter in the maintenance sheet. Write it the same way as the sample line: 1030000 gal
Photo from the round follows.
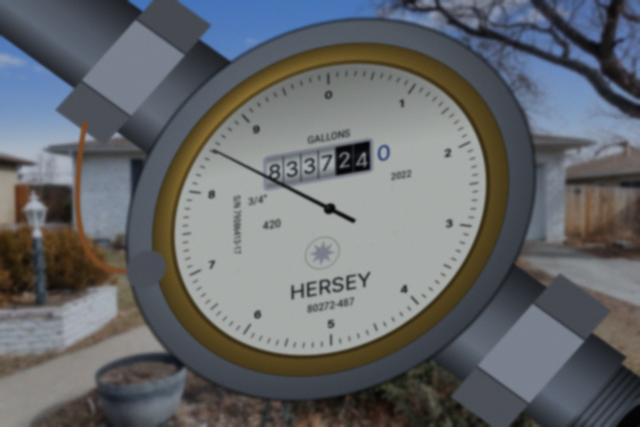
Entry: 8337238.5 gal
